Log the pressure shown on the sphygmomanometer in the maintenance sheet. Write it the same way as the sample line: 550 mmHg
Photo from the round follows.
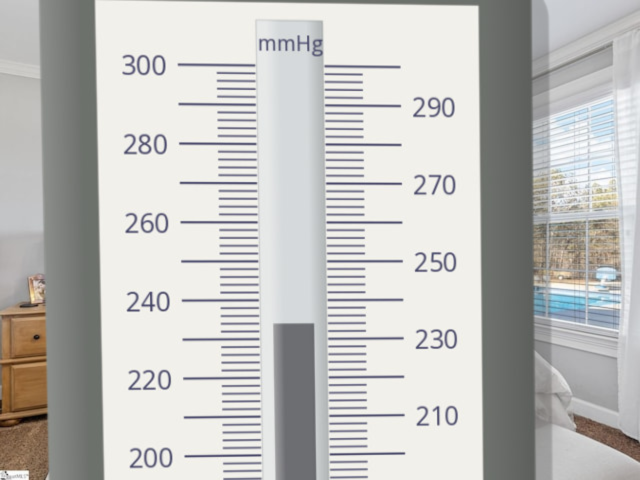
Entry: 234 mmHg
